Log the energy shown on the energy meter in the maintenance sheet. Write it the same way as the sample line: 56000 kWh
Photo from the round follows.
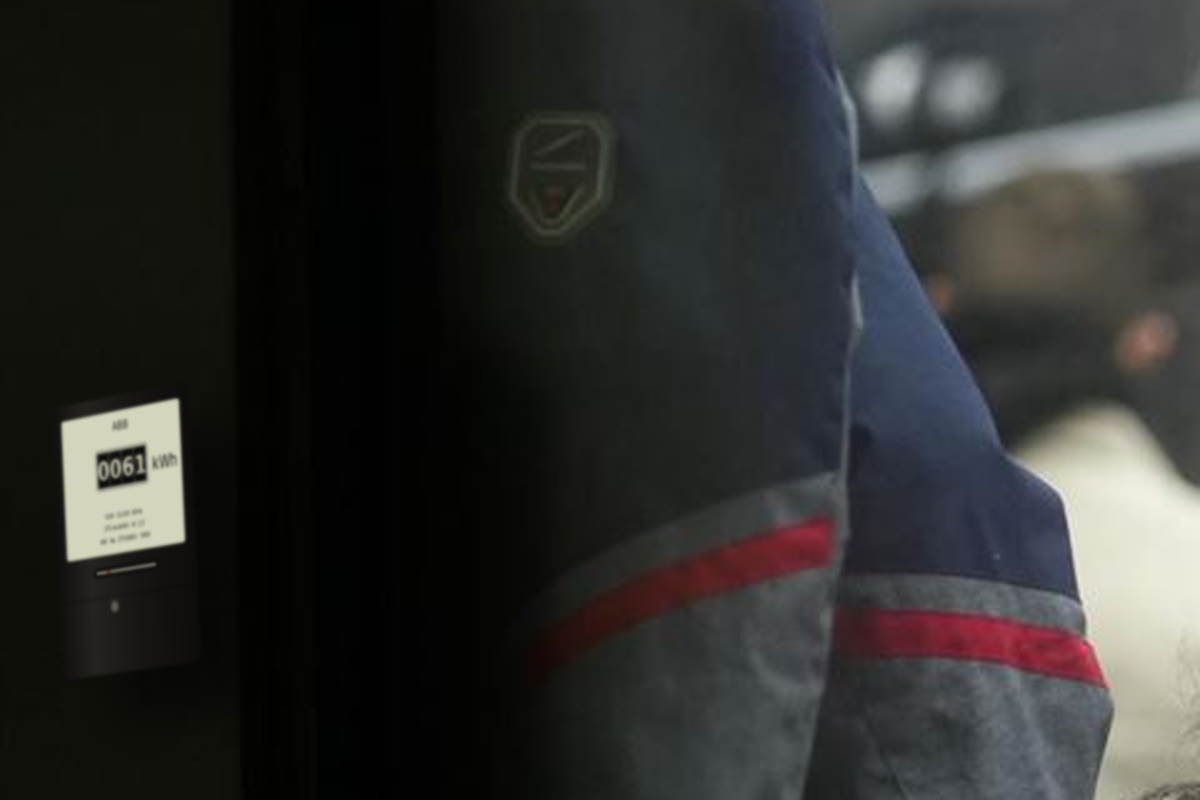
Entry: 61 kWh
